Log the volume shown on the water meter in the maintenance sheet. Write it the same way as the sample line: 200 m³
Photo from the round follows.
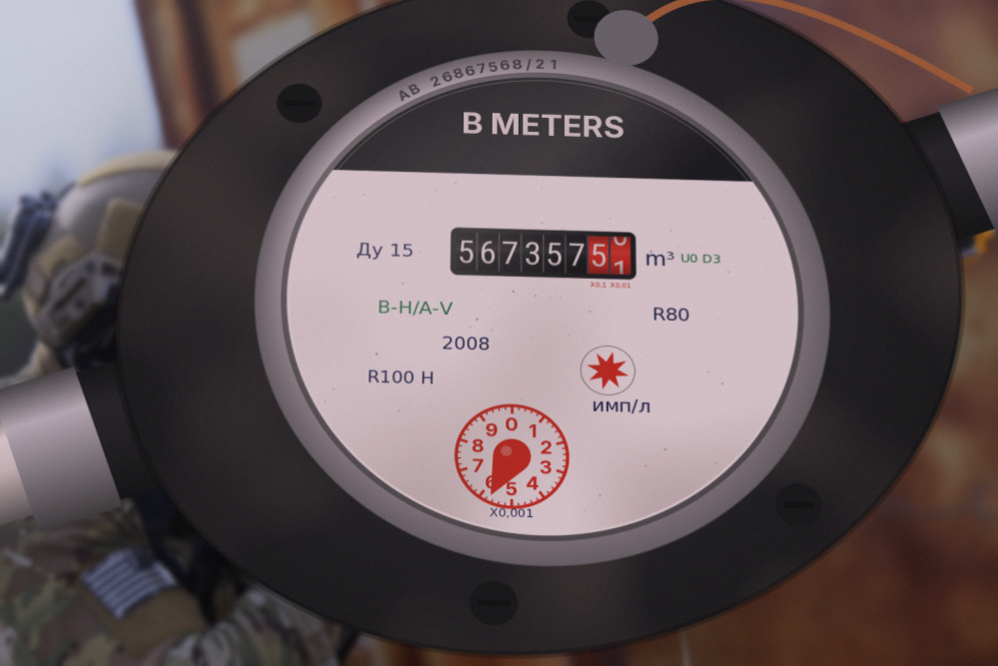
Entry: 567357.505 m³
